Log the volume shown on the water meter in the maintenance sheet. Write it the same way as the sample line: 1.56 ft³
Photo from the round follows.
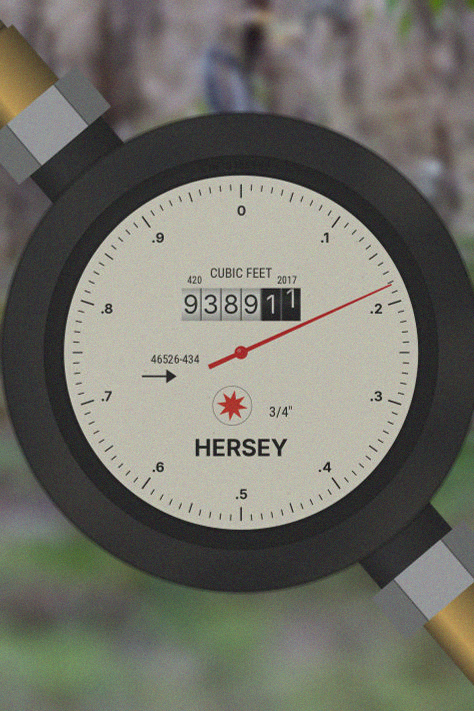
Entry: 938911.18 ft³
